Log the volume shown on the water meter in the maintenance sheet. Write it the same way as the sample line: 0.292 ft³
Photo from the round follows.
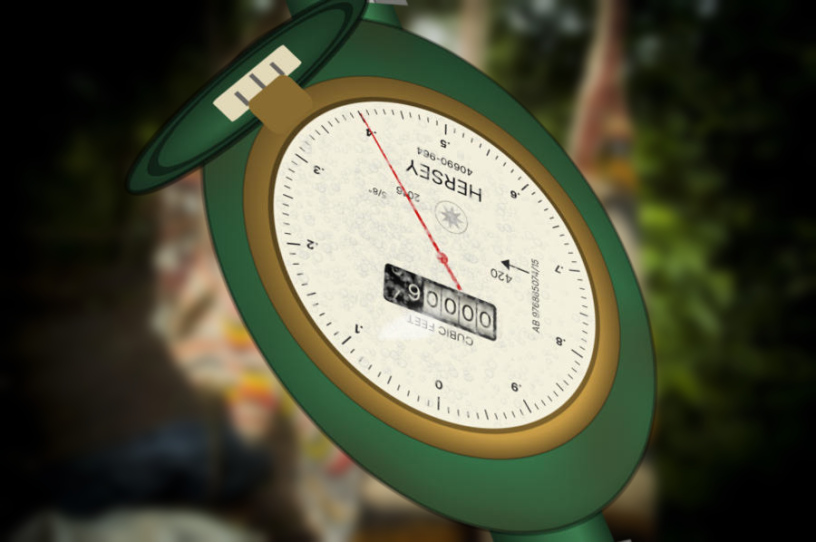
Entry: 67.40 ft³
